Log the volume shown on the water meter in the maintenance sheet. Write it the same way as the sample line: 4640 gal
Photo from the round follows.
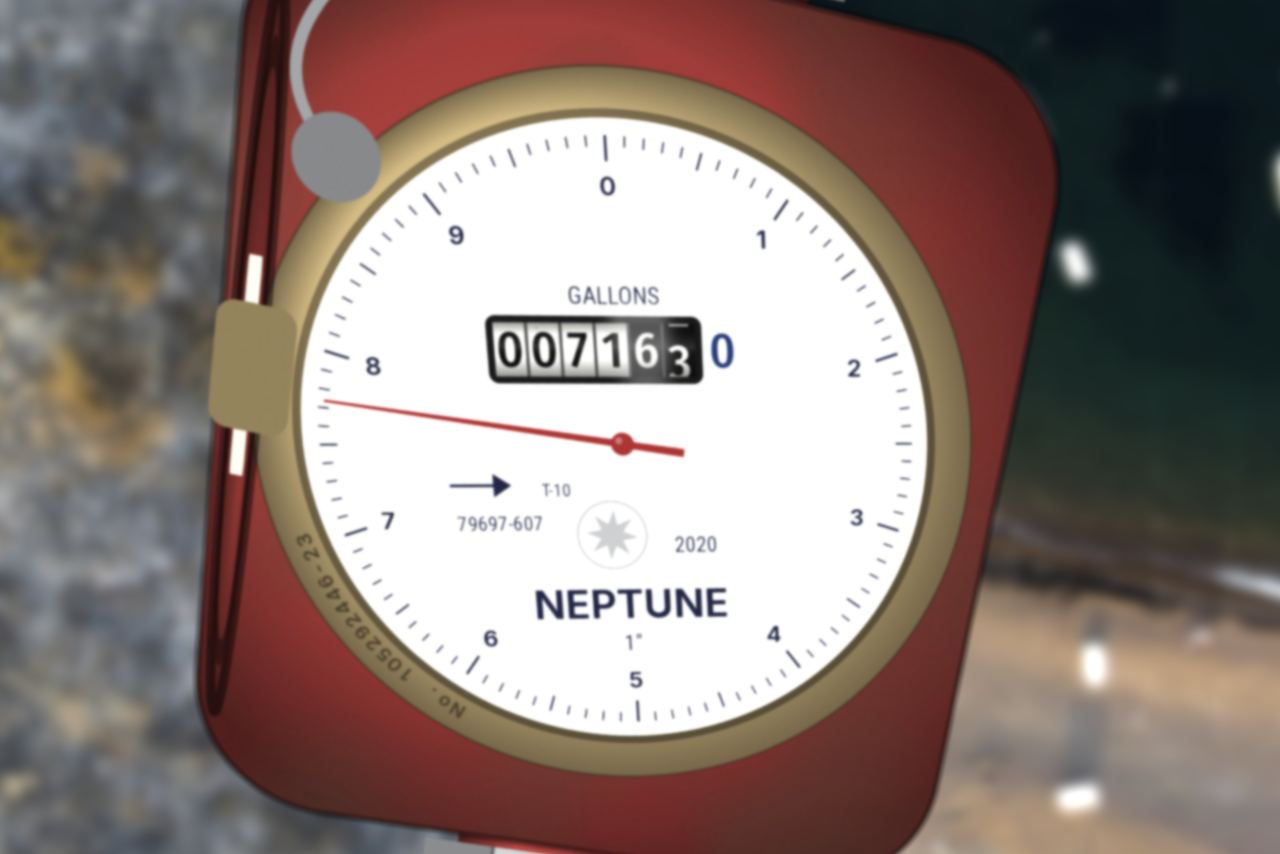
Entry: 71627.7 gal
